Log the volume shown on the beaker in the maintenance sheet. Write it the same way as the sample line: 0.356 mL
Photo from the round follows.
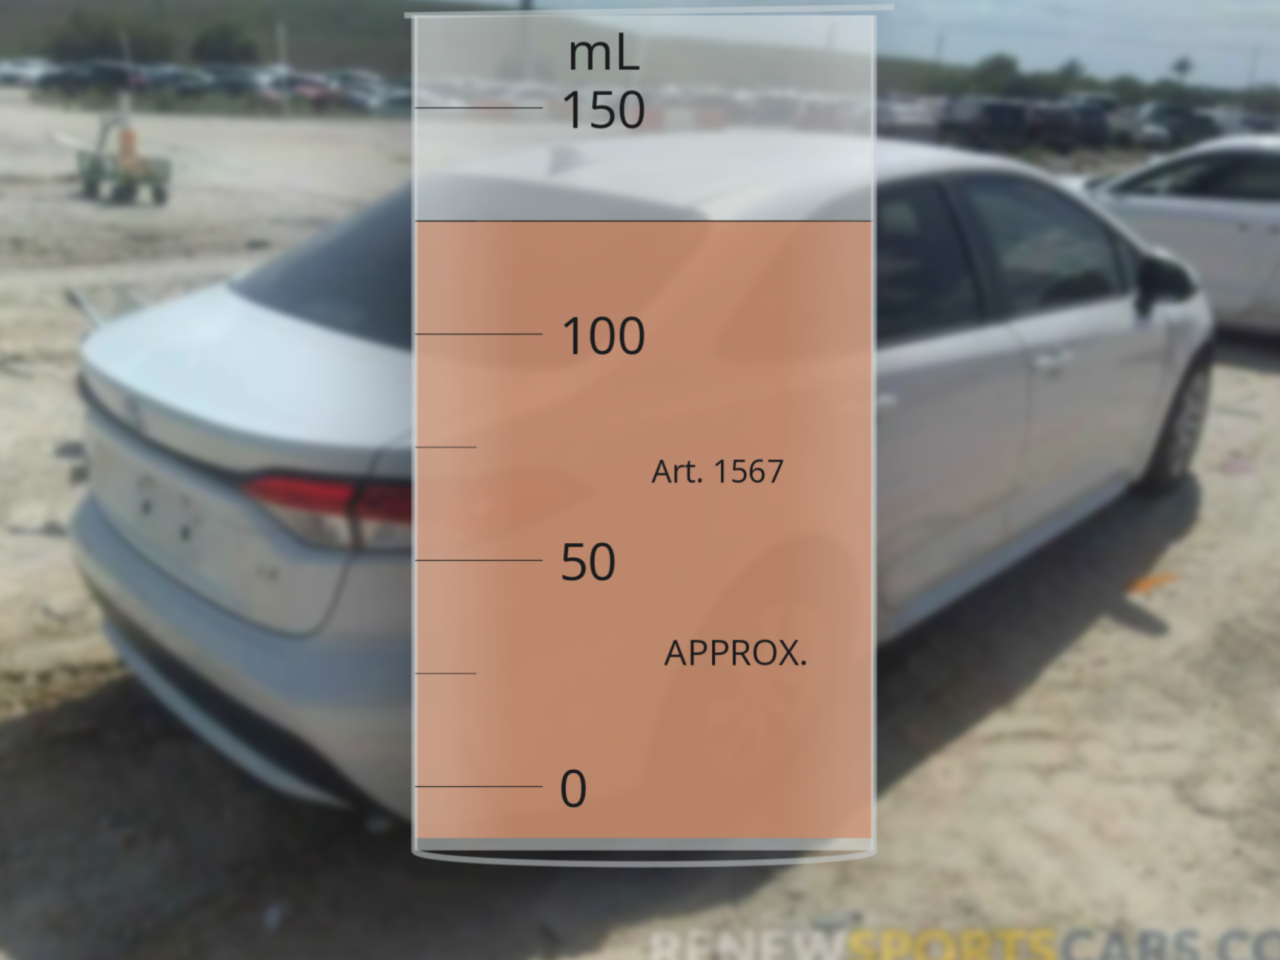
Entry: 125 mL
